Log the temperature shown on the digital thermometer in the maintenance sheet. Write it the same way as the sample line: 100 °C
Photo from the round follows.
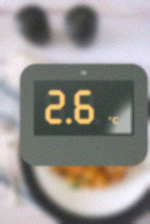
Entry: 2.6 °C
